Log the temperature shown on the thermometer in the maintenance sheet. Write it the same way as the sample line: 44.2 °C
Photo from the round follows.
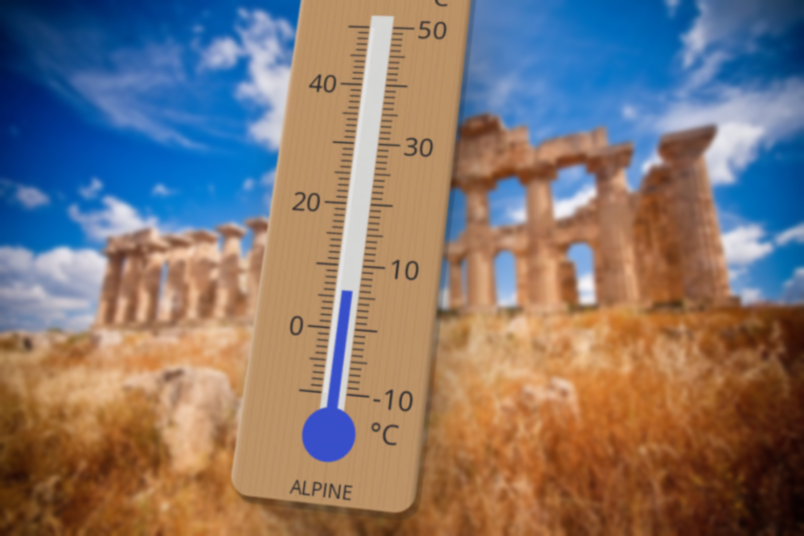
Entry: 6 °C
